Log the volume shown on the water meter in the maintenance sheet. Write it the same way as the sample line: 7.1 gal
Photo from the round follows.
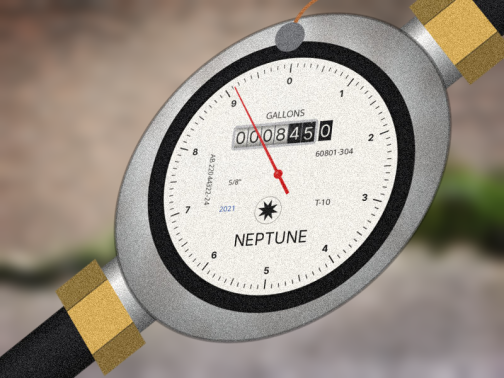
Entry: 8449.1 gal
